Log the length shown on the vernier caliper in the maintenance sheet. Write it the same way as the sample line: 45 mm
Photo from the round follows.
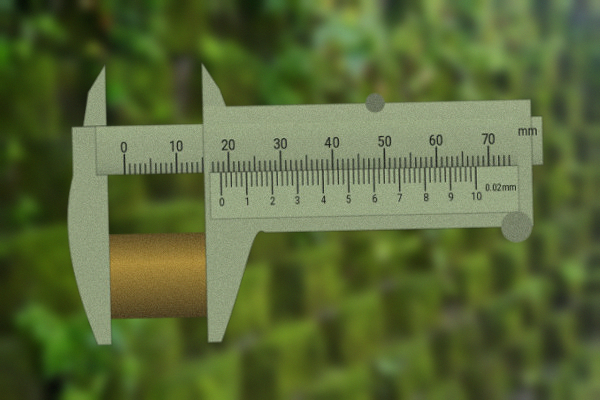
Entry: 18.5 mm
